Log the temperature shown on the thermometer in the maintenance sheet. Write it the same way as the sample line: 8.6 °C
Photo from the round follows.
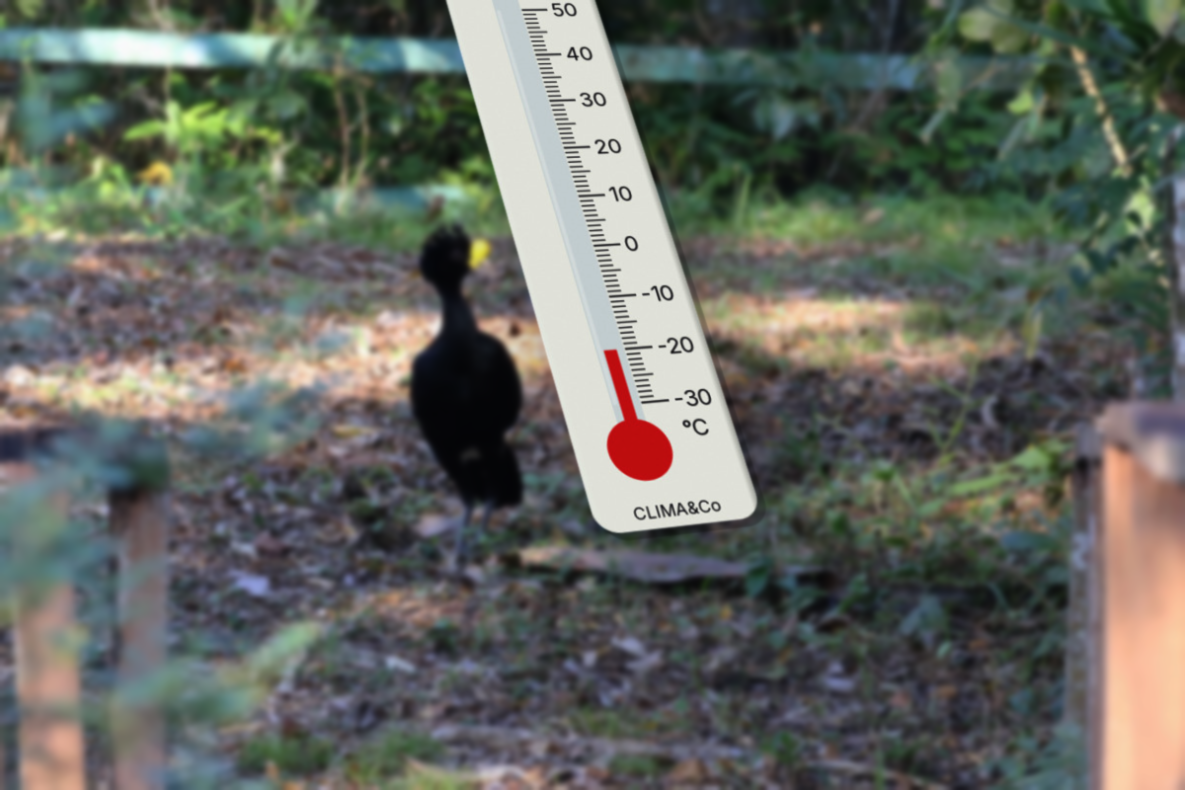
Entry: -20 °C
